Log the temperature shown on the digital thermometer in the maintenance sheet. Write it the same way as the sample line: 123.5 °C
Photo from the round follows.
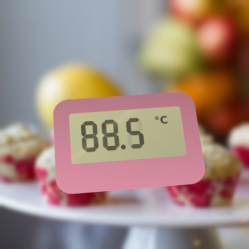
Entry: 88.5 °C
